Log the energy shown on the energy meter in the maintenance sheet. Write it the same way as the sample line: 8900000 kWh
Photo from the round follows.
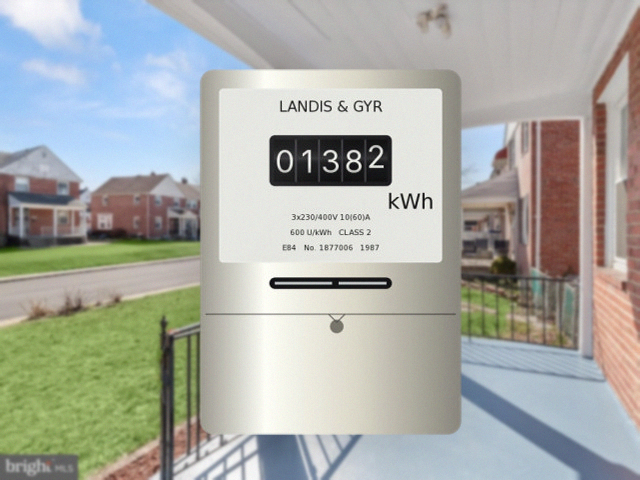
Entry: 1382 kWh
